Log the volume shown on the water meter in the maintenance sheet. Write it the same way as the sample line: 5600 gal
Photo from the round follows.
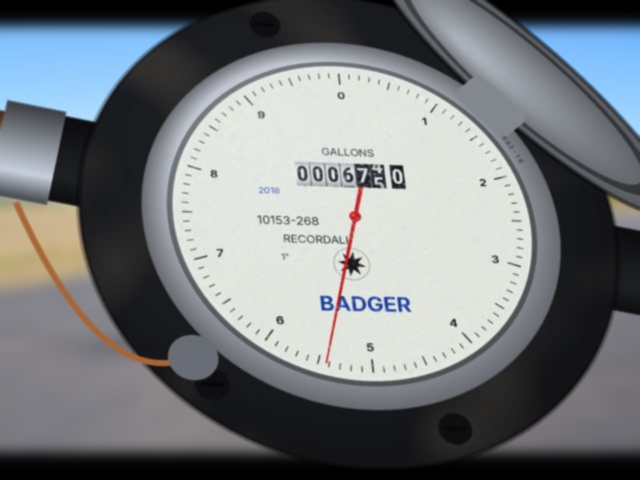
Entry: 6745.4 gal
